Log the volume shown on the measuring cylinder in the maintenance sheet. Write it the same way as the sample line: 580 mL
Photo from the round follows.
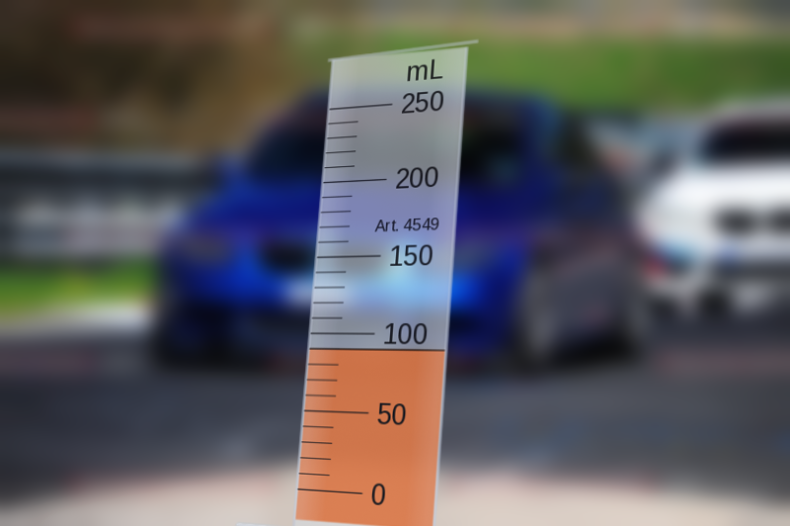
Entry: 90 mL
